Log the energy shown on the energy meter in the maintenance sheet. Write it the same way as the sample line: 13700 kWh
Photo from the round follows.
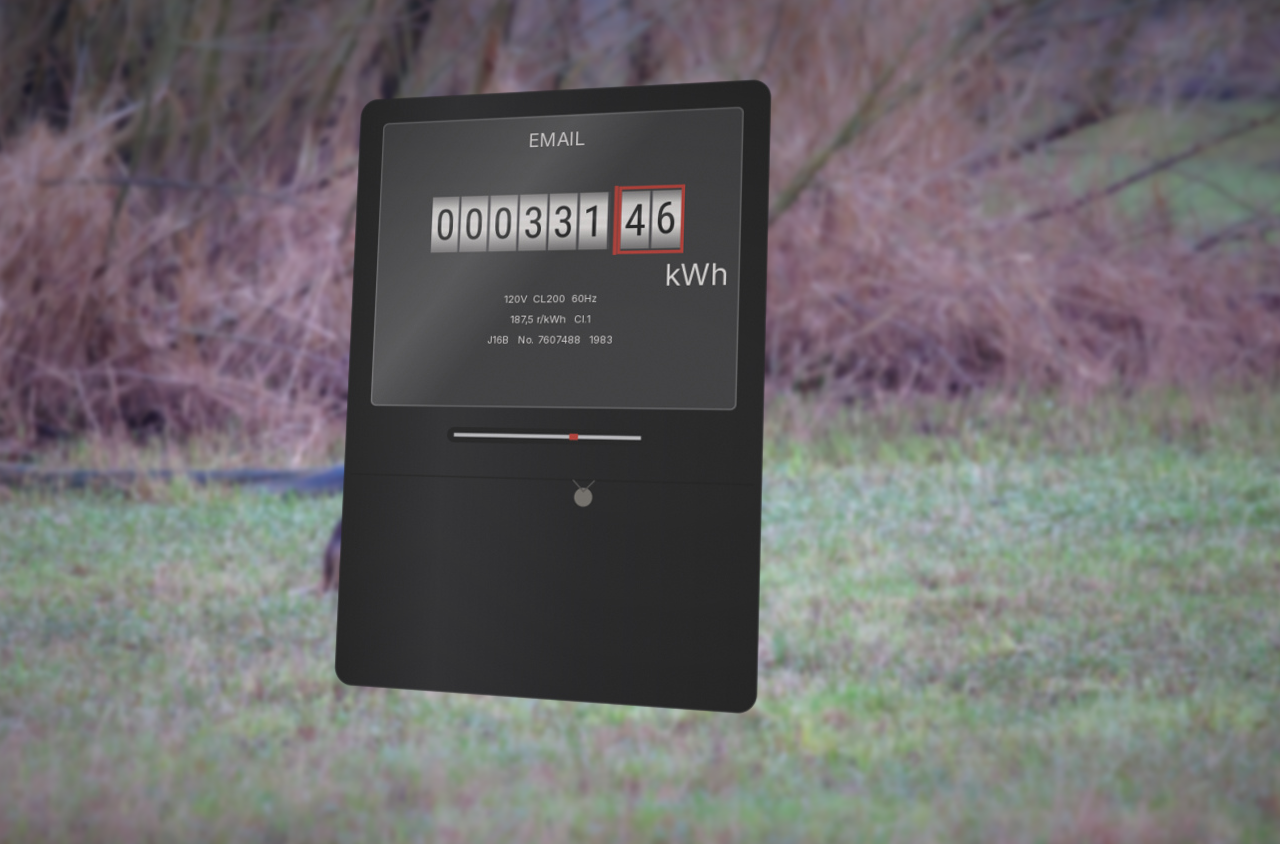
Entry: 331.46 kWh
